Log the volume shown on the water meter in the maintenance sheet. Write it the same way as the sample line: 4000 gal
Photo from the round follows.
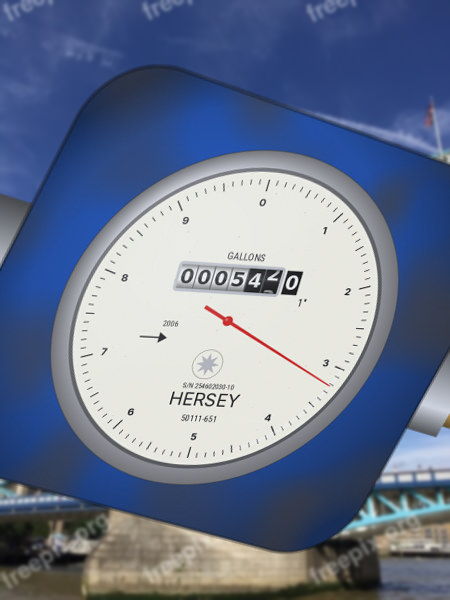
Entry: 5423.2 gal
